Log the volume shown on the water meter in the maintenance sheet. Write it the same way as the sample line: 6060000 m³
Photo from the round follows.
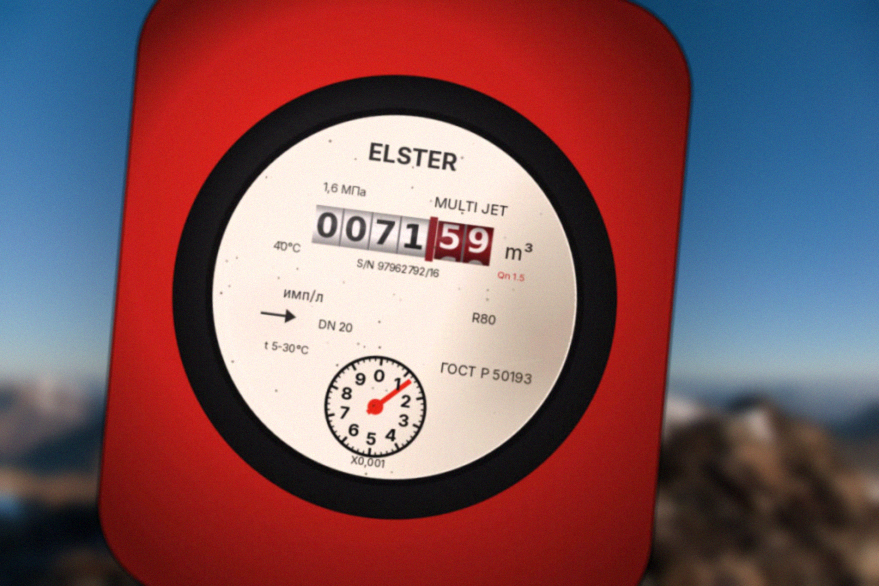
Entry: 71.591 m³
